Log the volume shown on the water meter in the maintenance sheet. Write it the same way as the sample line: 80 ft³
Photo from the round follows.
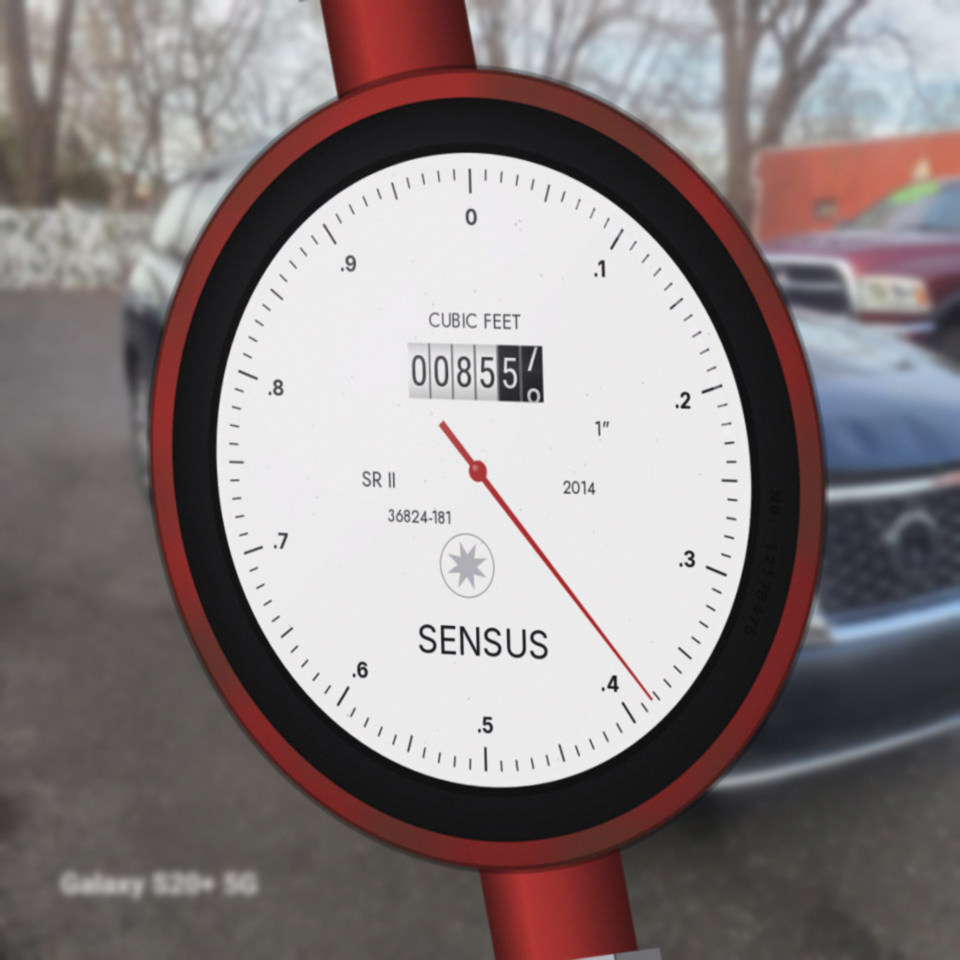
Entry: 8557.38 ft³
